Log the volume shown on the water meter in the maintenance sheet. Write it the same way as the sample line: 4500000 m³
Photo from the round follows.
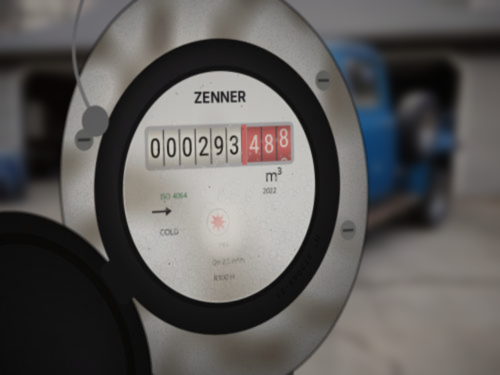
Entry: 293.488 m³
